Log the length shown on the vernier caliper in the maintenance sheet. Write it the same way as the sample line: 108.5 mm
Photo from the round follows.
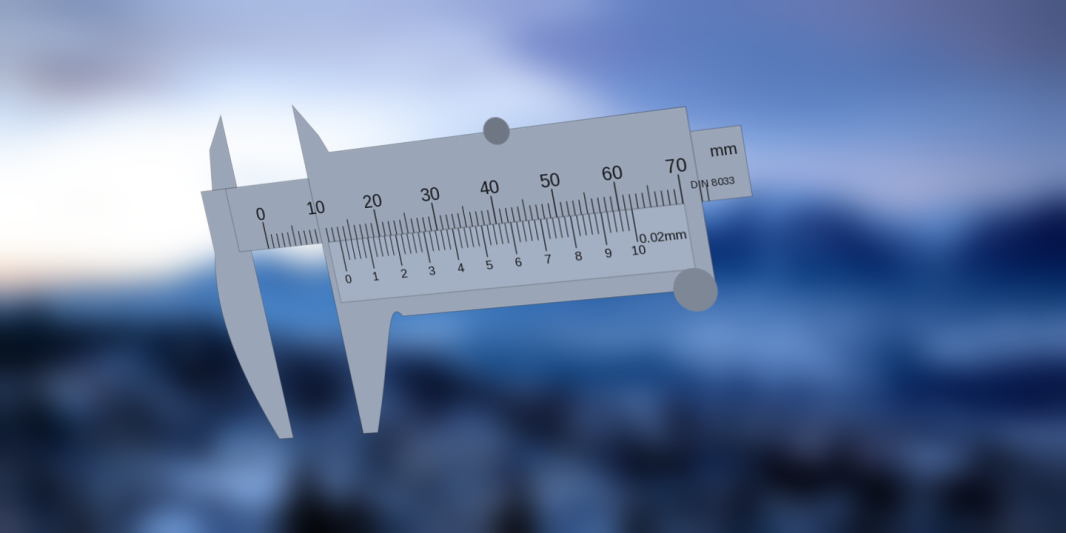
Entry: 13.0 mm
